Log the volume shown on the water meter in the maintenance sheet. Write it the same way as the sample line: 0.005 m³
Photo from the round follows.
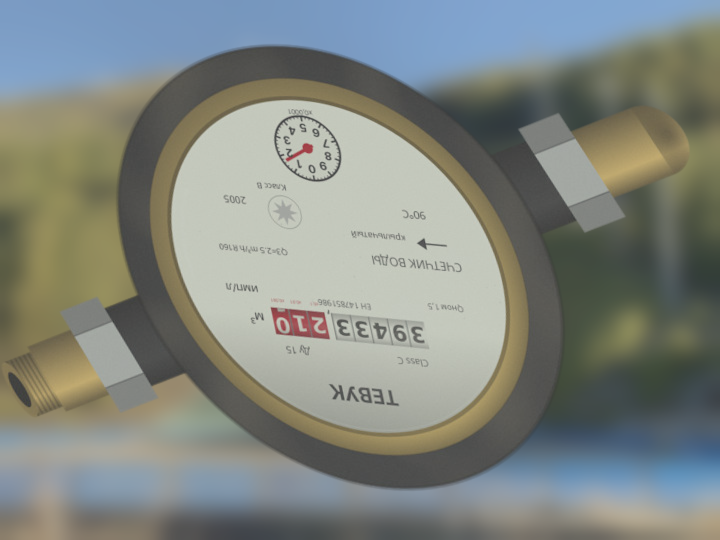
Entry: 39433.2101 m³
